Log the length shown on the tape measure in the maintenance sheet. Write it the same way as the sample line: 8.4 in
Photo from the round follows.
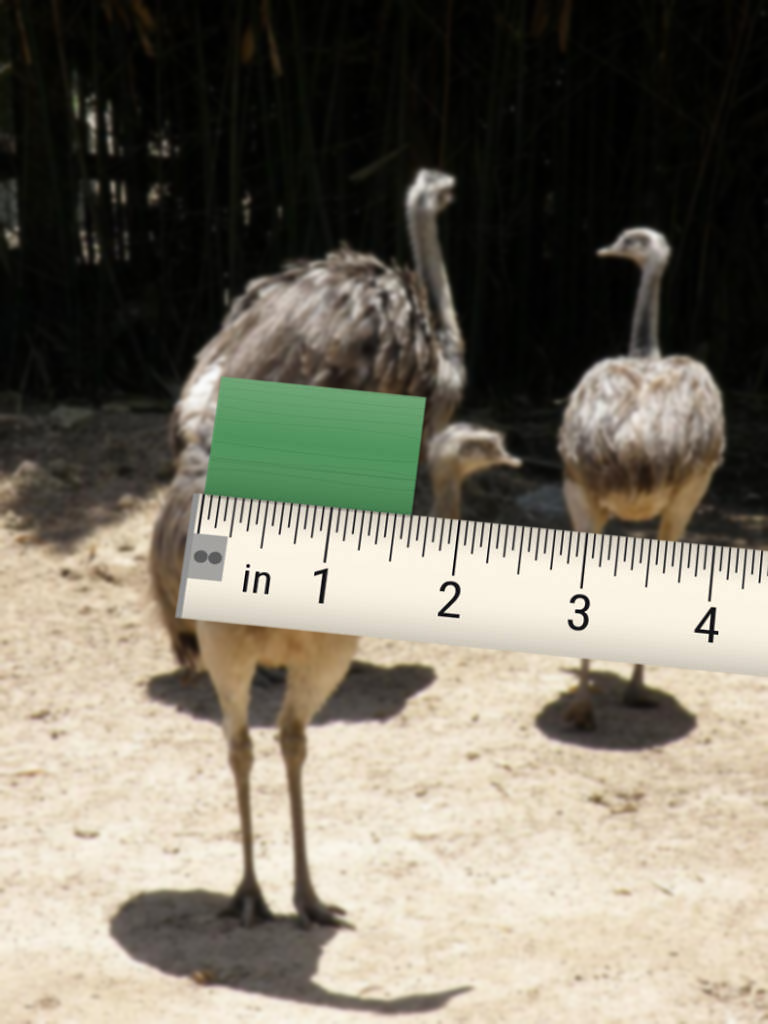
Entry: 1.625 in
